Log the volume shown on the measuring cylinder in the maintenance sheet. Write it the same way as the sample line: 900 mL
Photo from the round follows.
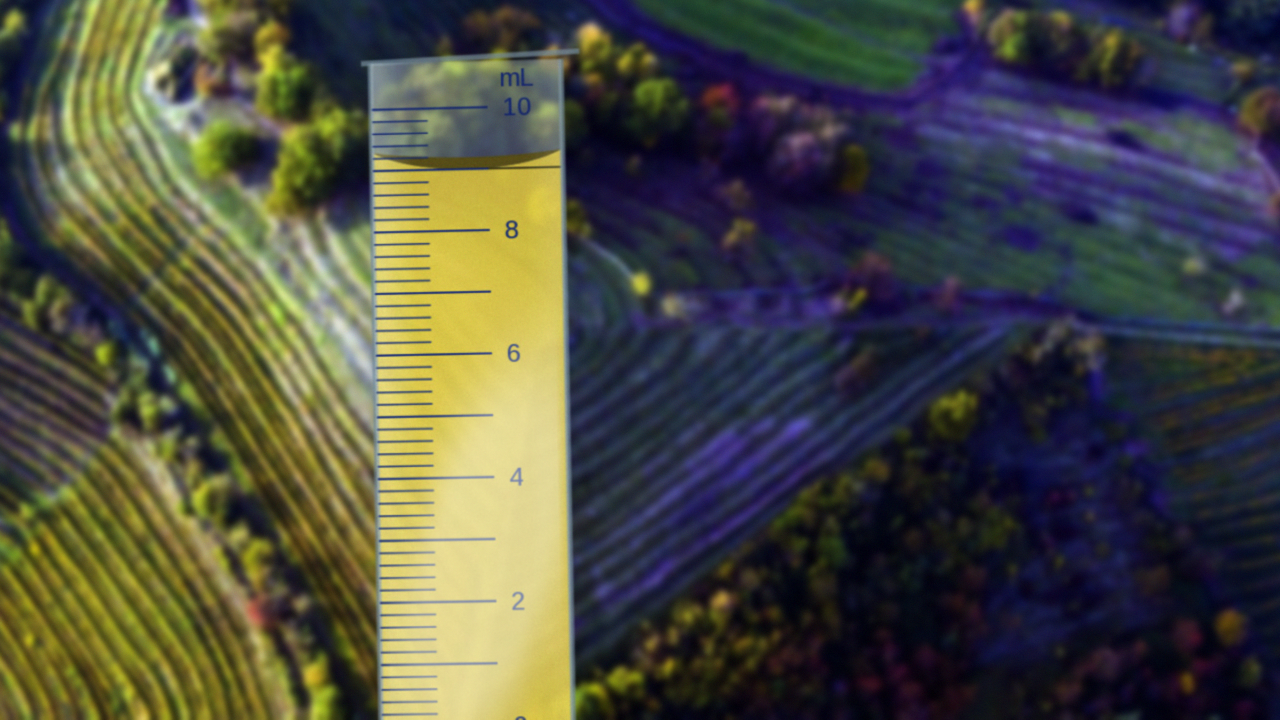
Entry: 9 mL
